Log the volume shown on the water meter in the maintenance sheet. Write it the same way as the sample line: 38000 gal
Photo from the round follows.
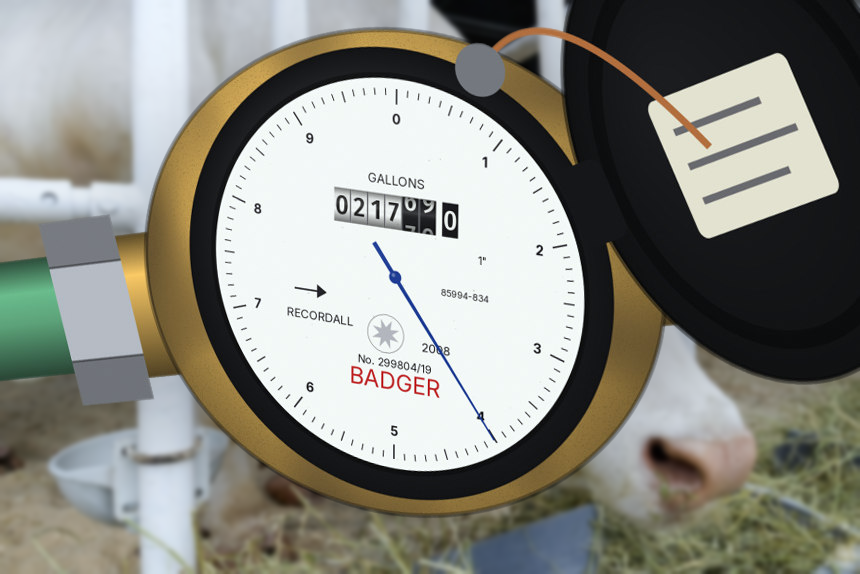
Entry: 217694.0 gal
